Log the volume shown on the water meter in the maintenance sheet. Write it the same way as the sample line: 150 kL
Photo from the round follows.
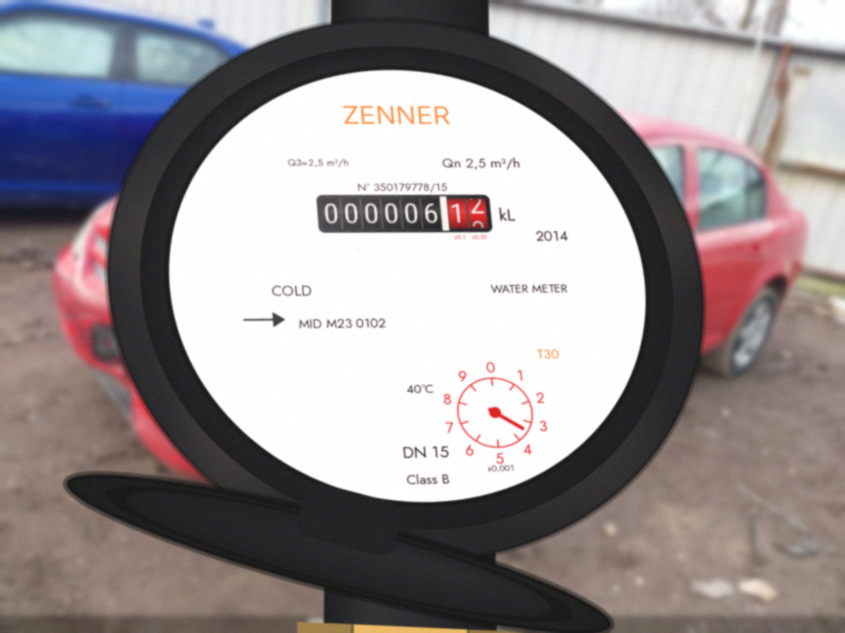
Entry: 6.123 kL
